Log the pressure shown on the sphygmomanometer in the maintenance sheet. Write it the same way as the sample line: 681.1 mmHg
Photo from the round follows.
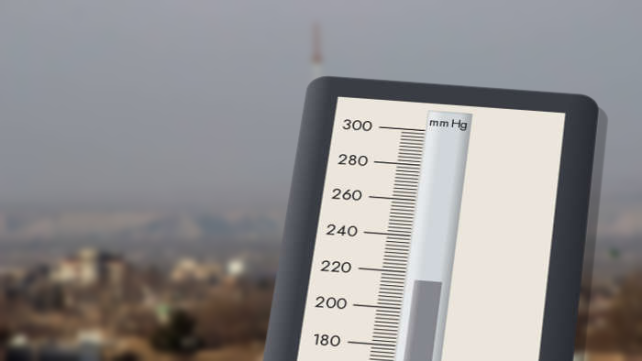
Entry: 216 mmHg
